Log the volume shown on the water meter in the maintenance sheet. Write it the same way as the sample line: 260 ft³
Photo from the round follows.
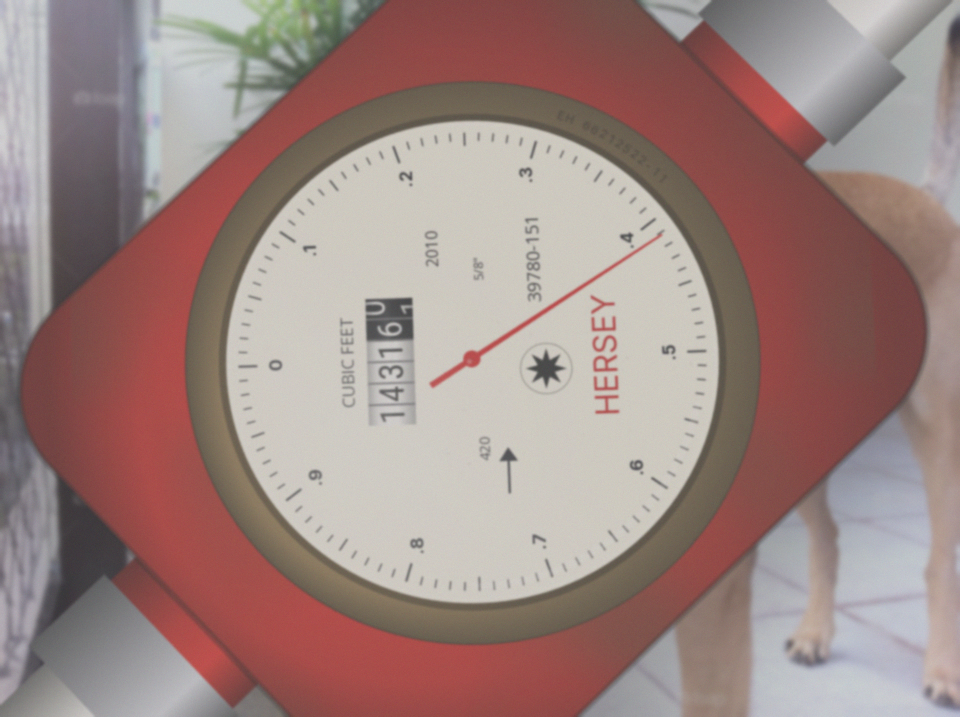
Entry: 143160.41 ft³
